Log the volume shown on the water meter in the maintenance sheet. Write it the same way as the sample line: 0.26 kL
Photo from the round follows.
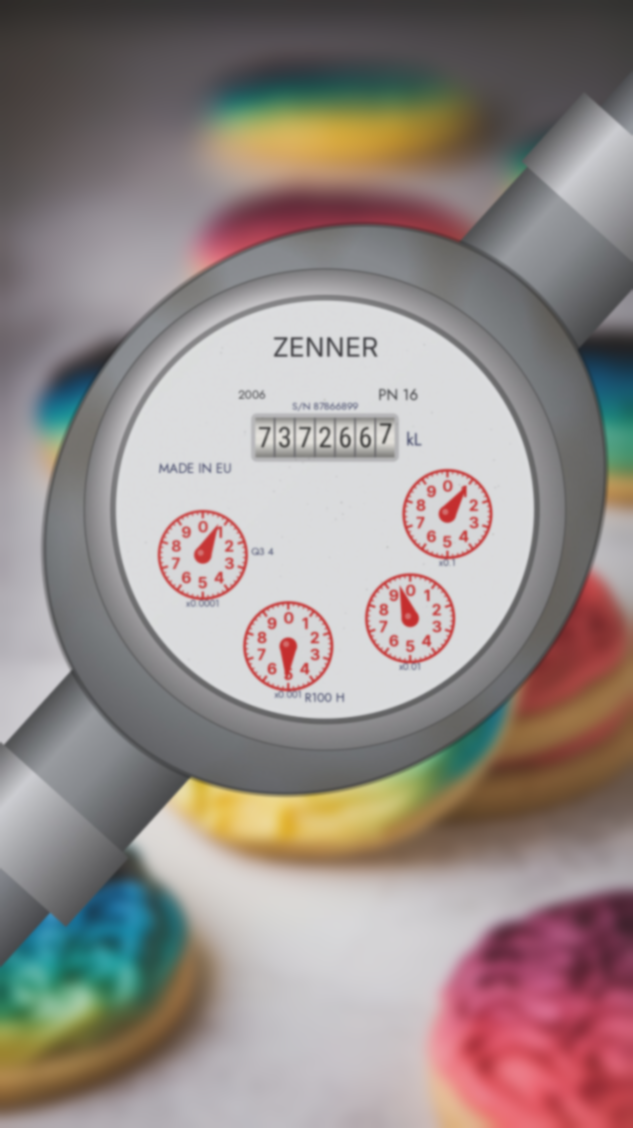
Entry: 7372667.0950 kL
